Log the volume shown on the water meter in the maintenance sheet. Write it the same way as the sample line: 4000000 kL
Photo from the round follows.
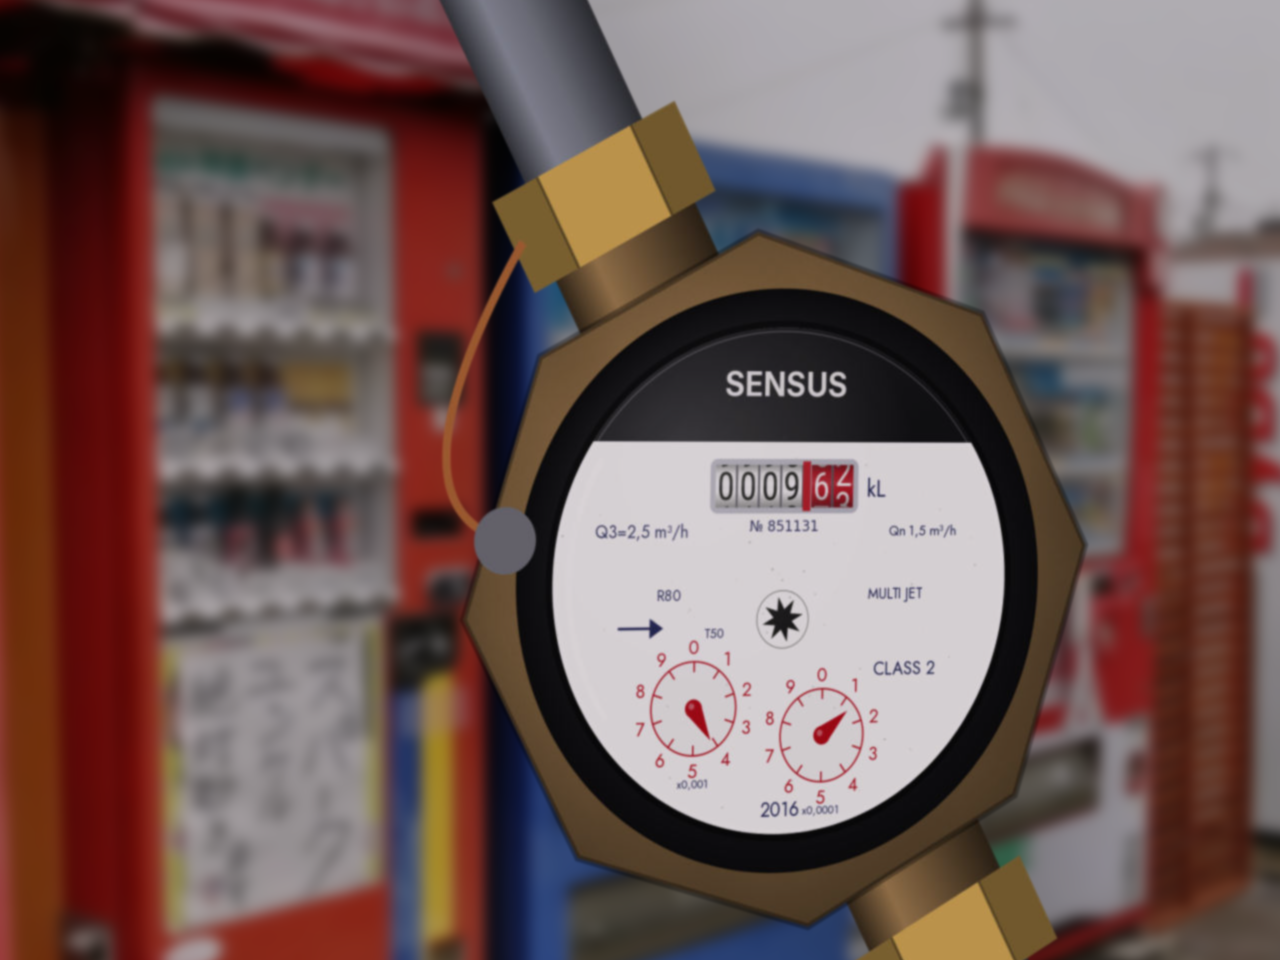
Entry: 9.6241 kL
